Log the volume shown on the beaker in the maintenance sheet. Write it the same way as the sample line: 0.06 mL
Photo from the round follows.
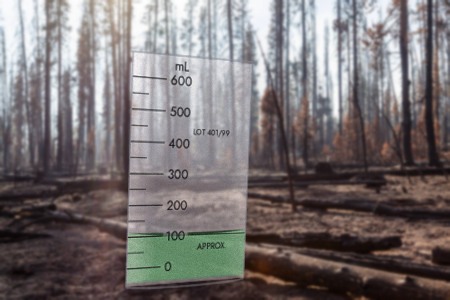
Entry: 100 mL
